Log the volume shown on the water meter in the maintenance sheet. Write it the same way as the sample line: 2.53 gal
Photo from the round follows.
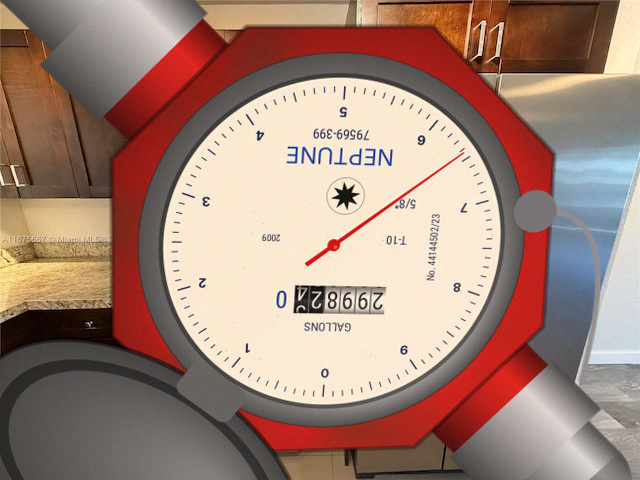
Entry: 2998236.4 gal
